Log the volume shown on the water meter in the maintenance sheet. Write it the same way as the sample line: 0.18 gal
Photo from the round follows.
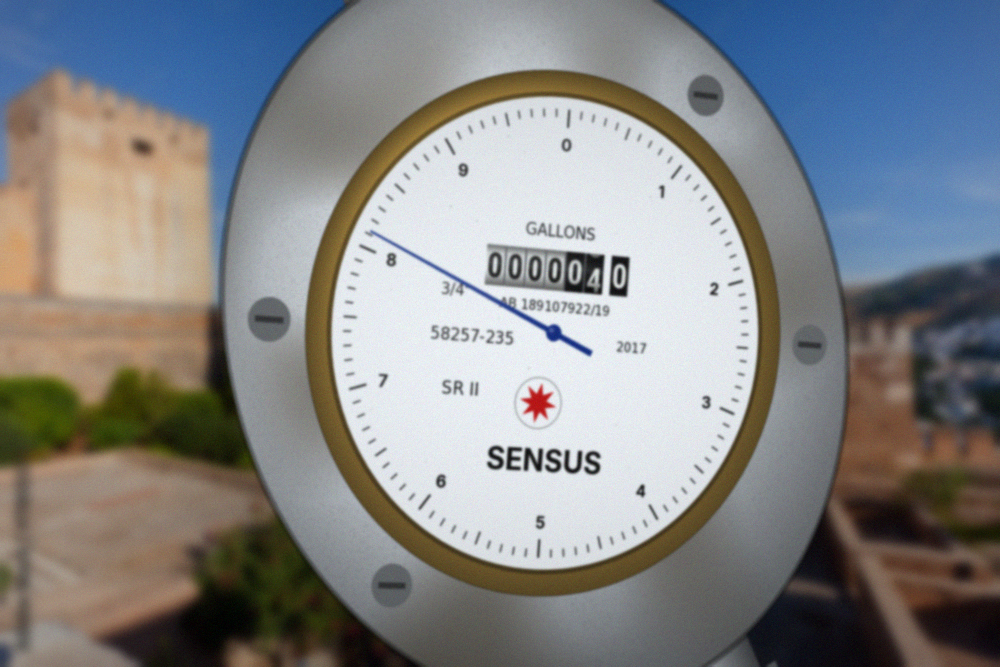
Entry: 38.1 gal
